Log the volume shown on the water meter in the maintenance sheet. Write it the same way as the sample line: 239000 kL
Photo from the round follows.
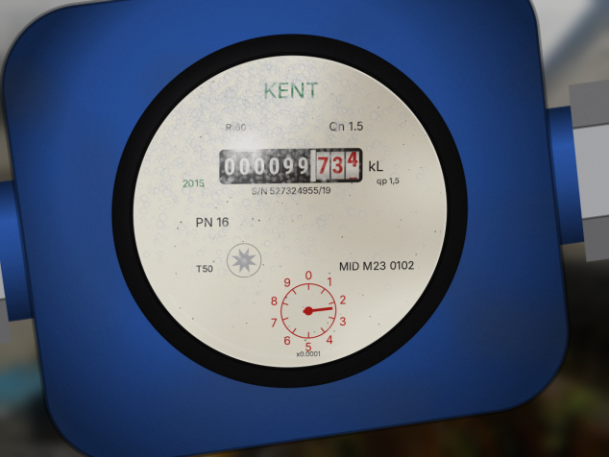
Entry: 99.7342 kL
